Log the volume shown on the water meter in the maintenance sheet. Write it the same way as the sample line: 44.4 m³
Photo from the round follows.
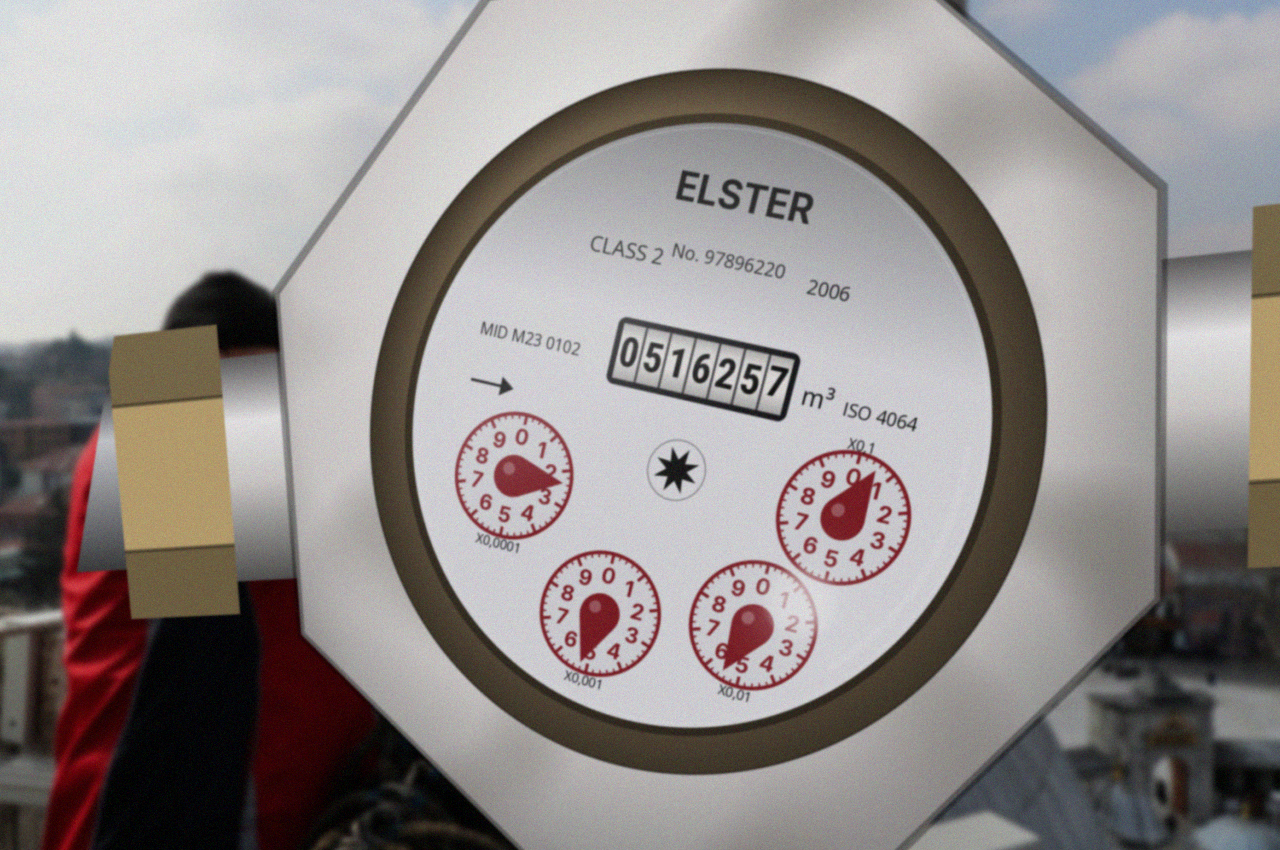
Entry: 516257.0552 m³
